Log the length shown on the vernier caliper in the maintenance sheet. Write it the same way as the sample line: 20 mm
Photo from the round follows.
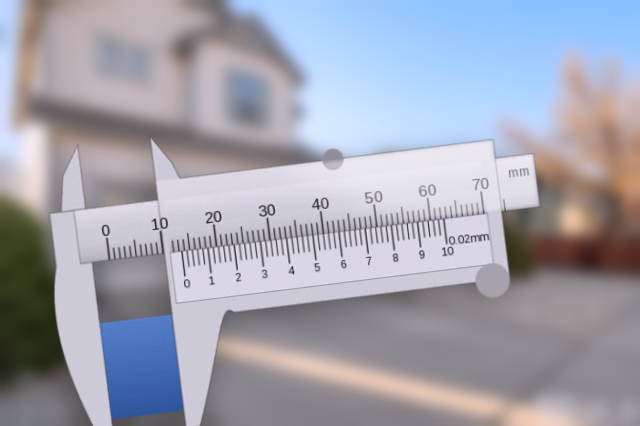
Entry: 13.5 mm
